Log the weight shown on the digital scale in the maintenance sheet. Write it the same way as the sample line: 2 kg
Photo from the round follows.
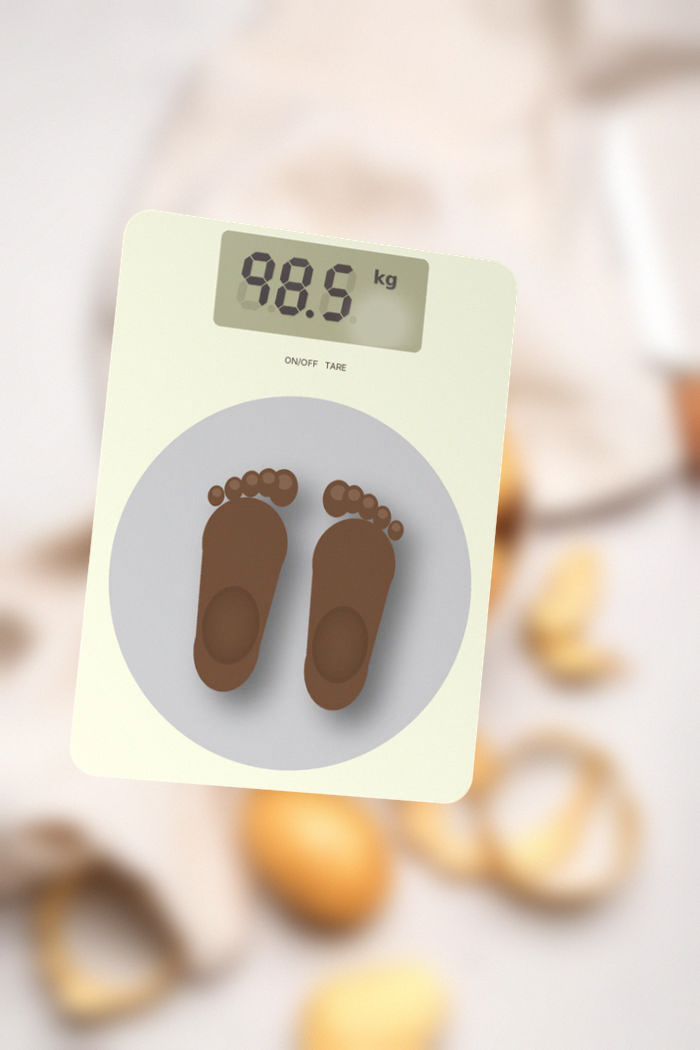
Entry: 98.5 kg
